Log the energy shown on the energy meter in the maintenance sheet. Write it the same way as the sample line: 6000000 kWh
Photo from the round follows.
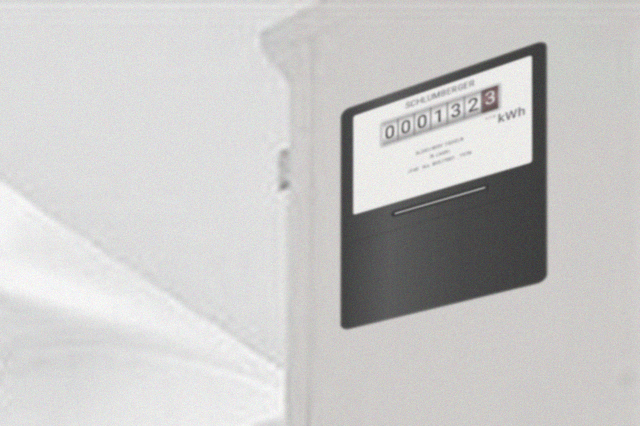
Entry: 132.3 kWh
